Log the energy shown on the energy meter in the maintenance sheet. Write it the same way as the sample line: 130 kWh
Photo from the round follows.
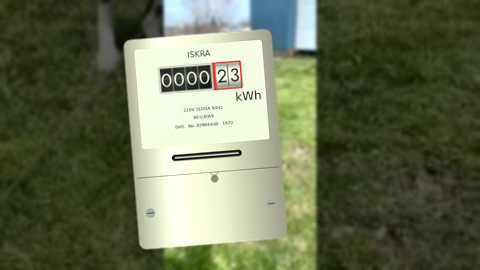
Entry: 0.23 kWh
